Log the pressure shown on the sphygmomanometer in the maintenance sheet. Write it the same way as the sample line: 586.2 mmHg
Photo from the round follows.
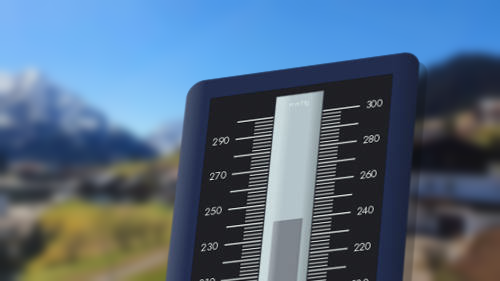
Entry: 240 mmHg
